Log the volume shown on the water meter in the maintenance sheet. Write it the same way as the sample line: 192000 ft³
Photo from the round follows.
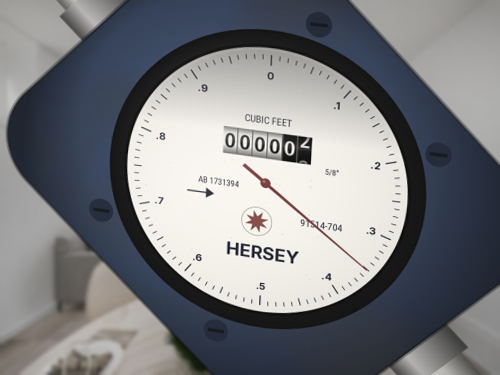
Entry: 2.35 ft³
